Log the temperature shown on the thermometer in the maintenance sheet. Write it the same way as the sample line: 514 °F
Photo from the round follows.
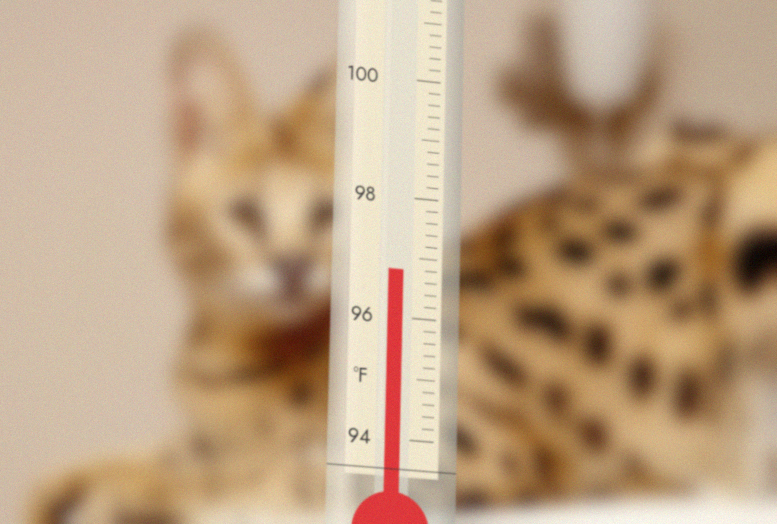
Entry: 96.8 °F
